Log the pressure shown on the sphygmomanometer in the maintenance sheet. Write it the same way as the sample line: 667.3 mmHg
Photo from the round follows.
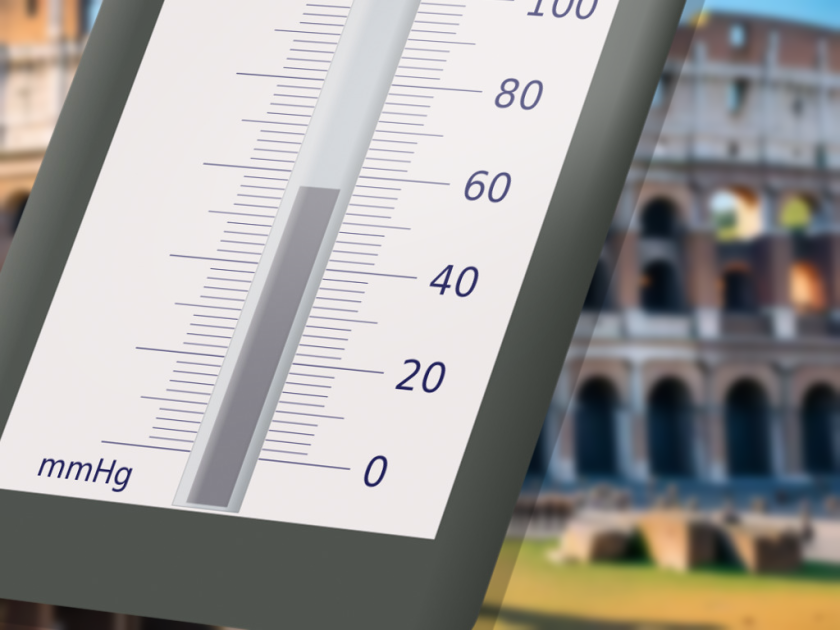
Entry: 57 mmHg
